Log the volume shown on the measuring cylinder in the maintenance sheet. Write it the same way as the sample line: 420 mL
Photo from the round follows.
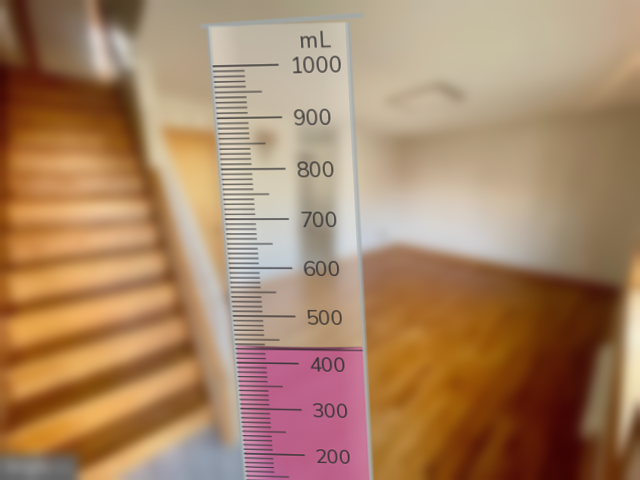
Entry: 430 mL
